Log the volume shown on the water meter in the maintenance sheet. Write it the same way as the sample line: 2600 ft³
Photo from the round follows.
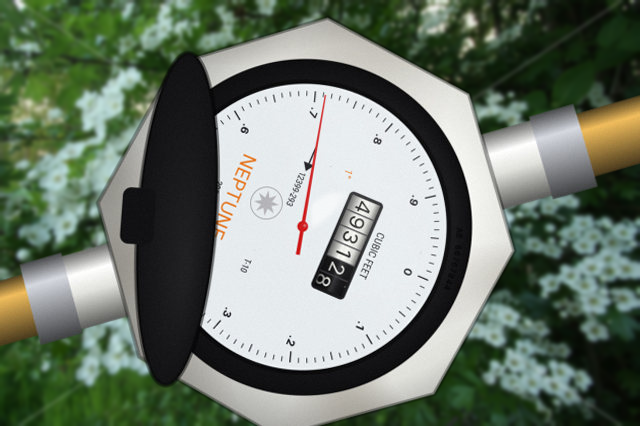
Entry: 493127.71 ft³
